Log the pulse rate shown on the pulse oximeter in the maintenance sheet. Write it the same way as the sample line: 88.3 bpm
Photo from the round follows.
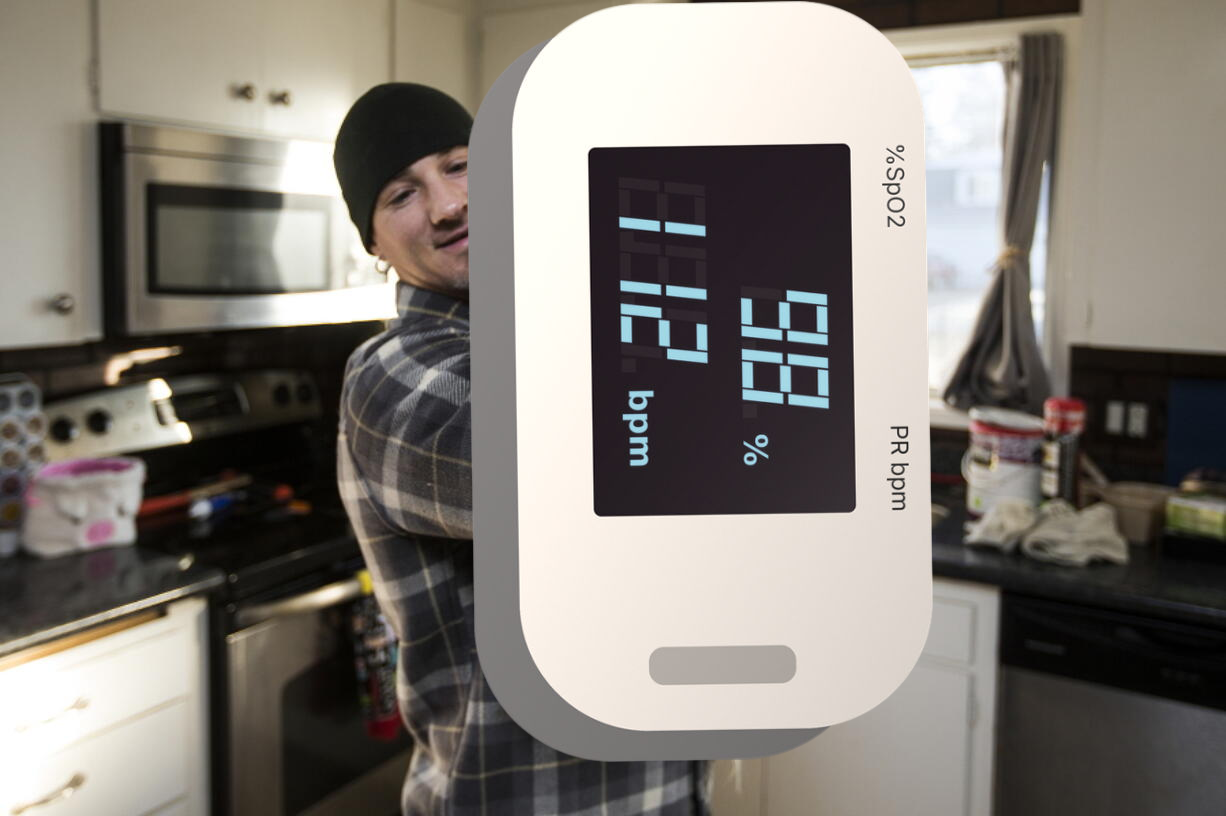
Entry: 112 bpm
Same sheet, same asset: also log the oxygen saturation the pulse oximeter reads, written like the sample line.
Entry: 98 %
